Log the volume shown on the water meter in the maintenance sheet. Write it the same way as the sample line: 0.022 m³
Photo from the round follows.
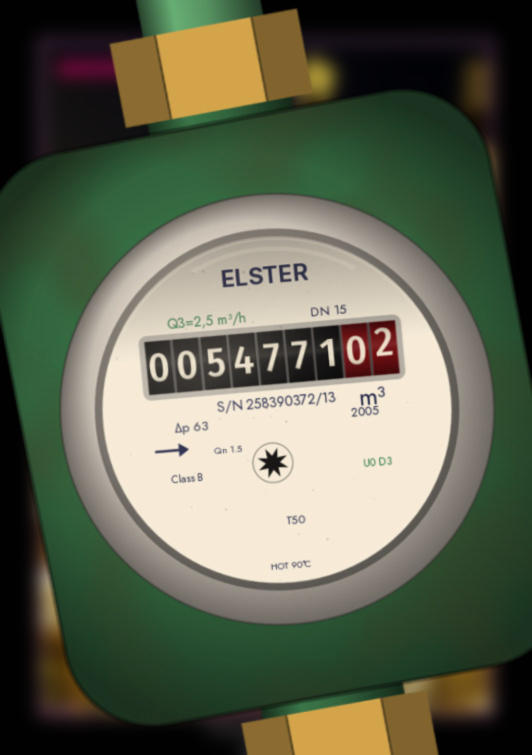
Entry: 54771.02 m³
